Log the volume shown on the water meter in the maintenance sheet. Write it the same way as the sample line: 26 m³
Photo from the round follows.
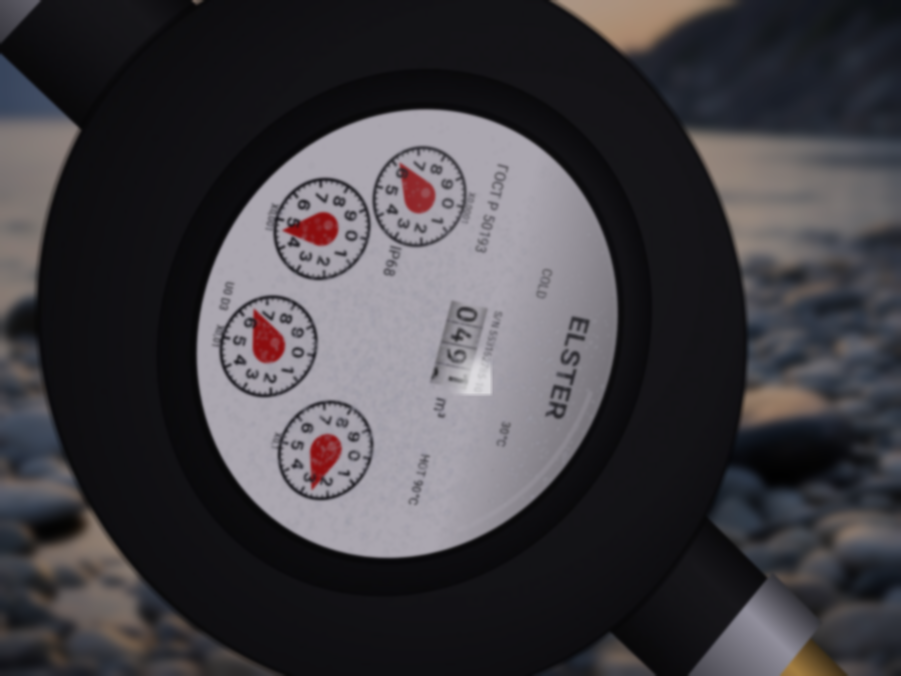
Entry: 491.2646 m³
